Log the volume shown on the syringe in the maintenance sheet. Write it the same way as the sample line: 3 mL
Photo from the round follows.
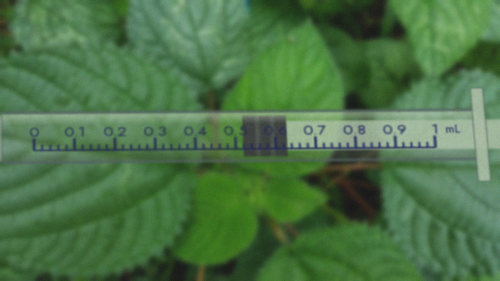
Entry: 0.52 mL
